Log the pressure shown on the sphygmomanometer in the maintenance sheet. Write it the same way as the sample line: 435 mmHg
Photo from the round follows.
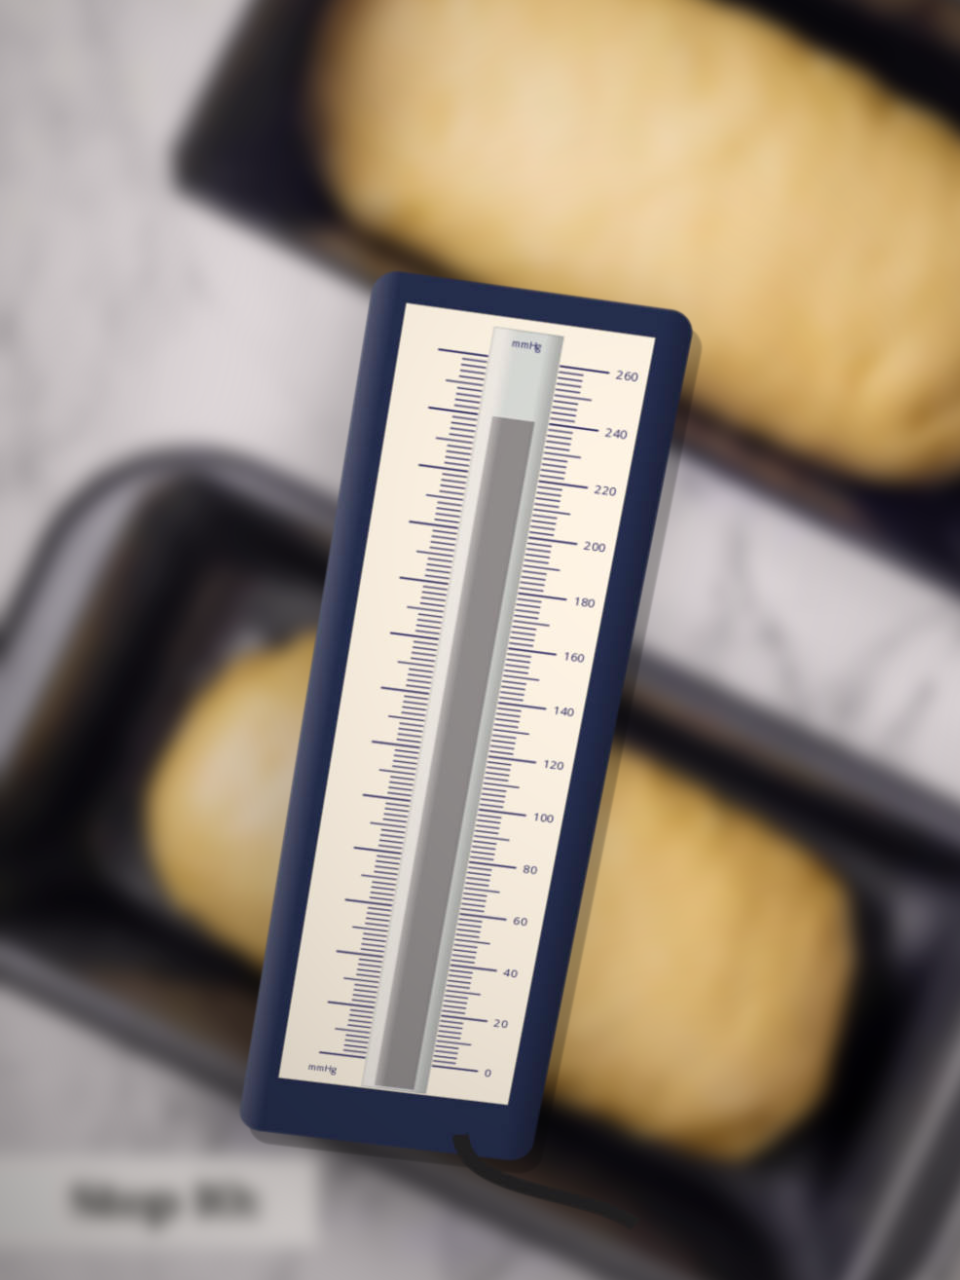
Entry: 240 mmHg
